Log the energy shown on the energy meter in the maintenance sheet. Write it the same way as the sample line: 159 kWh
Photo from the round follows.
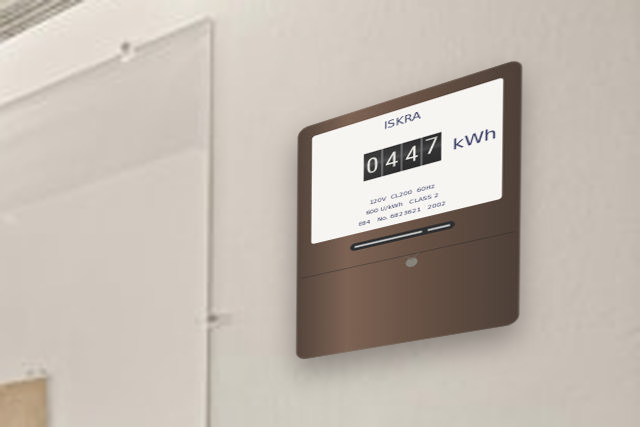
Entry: 447 kWh
